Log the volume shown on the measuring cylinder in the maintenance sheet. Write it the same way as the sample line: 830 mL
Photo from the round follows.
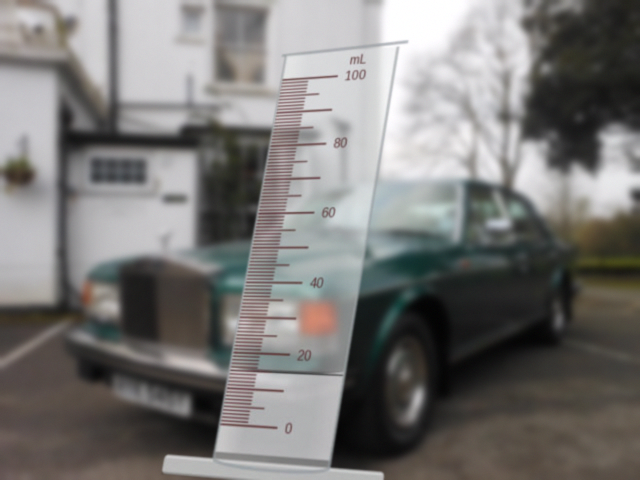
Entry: 15 mL
